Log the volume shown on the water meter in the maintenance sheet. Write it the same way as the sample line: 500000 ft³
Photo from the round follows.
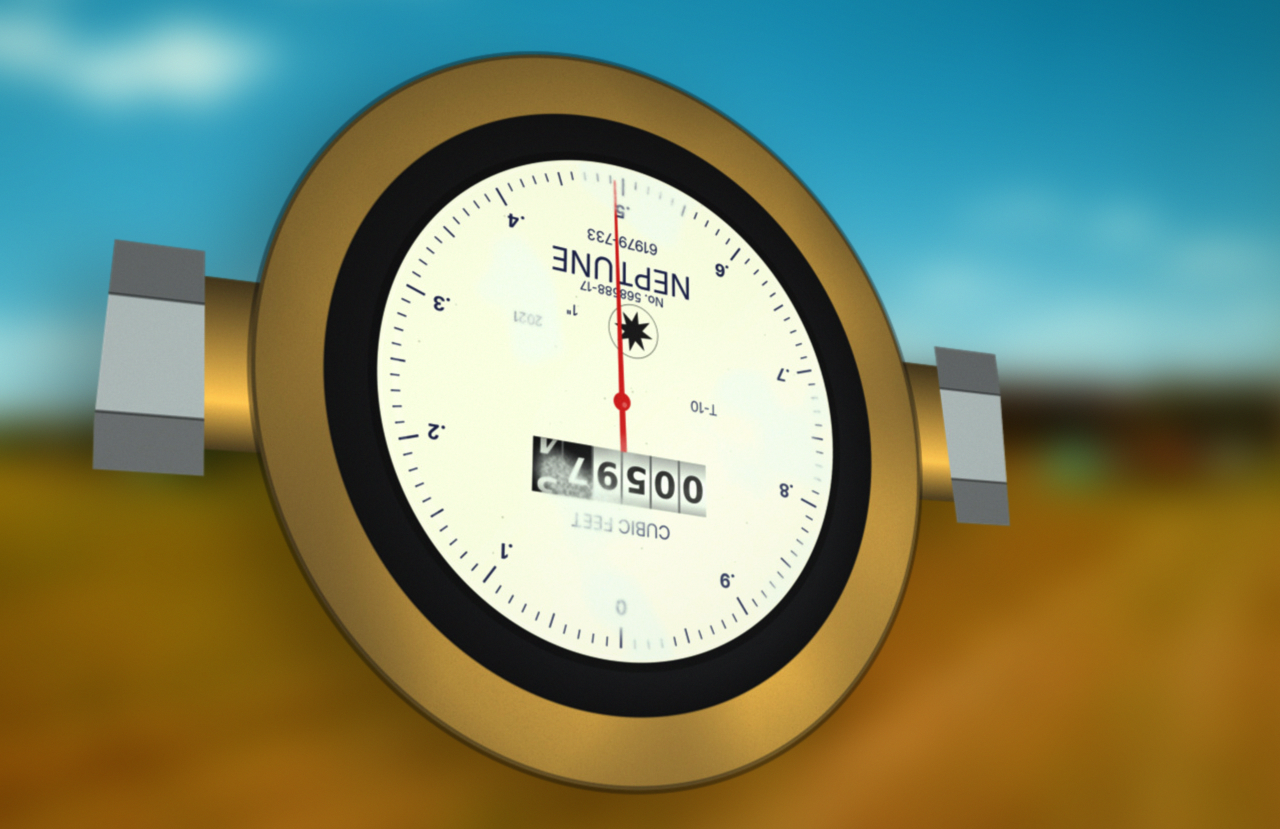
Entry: 5973.49 ft³
